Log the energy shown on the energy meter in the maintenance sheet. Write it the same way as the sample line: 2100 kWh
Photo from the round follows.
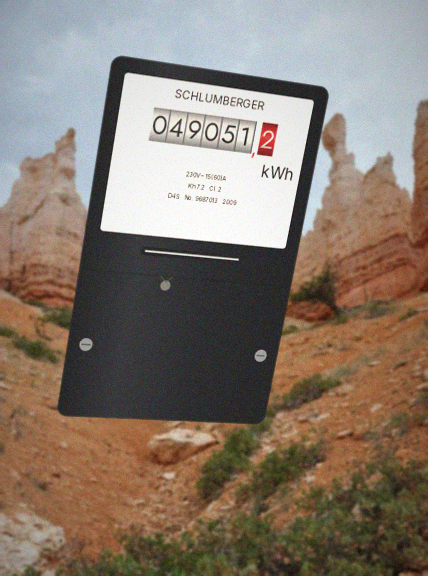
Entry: 49051.2 kWh
